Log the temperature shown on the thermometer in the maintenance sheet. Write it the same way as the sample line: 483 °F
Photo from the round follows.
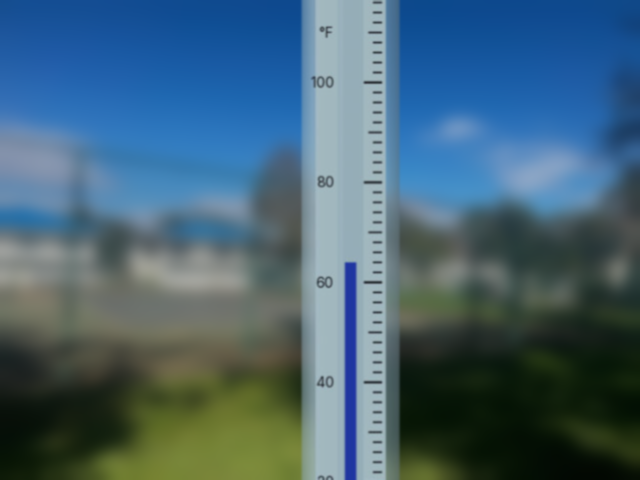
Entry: 64 °F
